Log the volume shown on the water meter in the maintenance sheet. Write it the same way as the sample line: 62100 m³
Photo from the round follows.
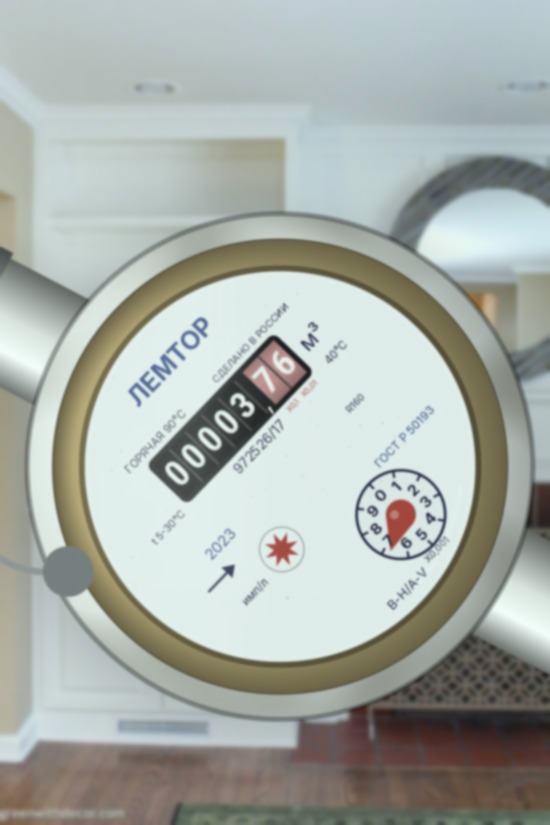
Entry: 3.766 m³
